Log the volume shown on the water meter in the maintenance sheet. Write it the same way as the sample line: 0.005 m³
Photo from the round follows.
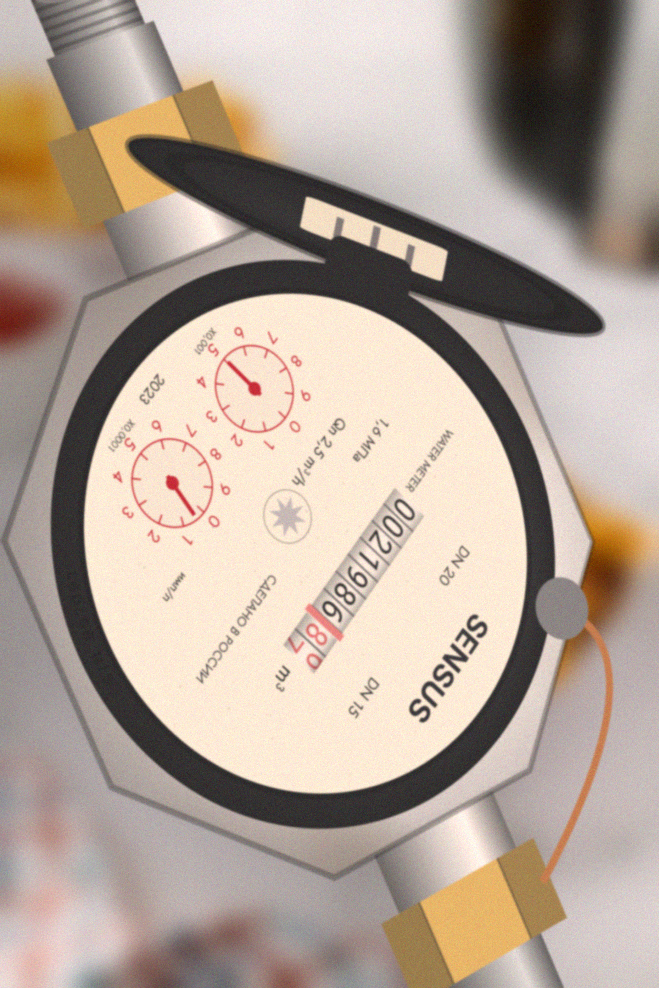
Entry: 21986.8650 m³
